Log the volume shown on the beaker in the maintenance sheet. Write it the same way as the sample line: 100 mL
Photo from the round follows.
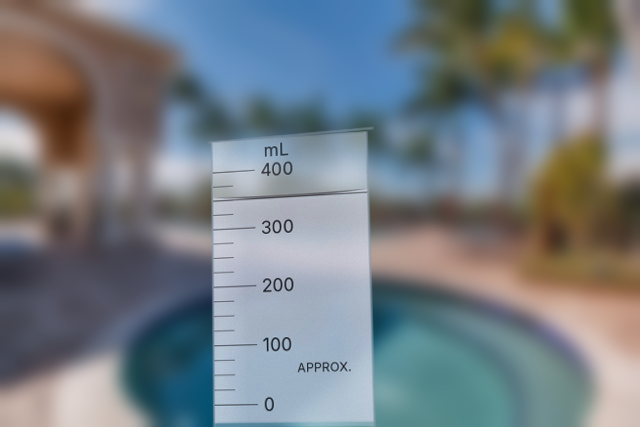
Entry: 350 mL
